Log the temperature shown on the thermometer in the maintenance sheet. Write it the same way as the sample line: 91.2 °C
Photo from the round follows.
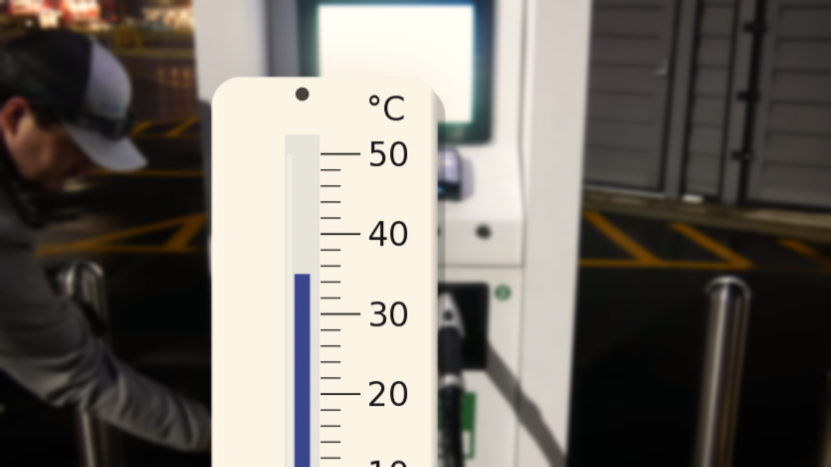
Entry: 35 °C
